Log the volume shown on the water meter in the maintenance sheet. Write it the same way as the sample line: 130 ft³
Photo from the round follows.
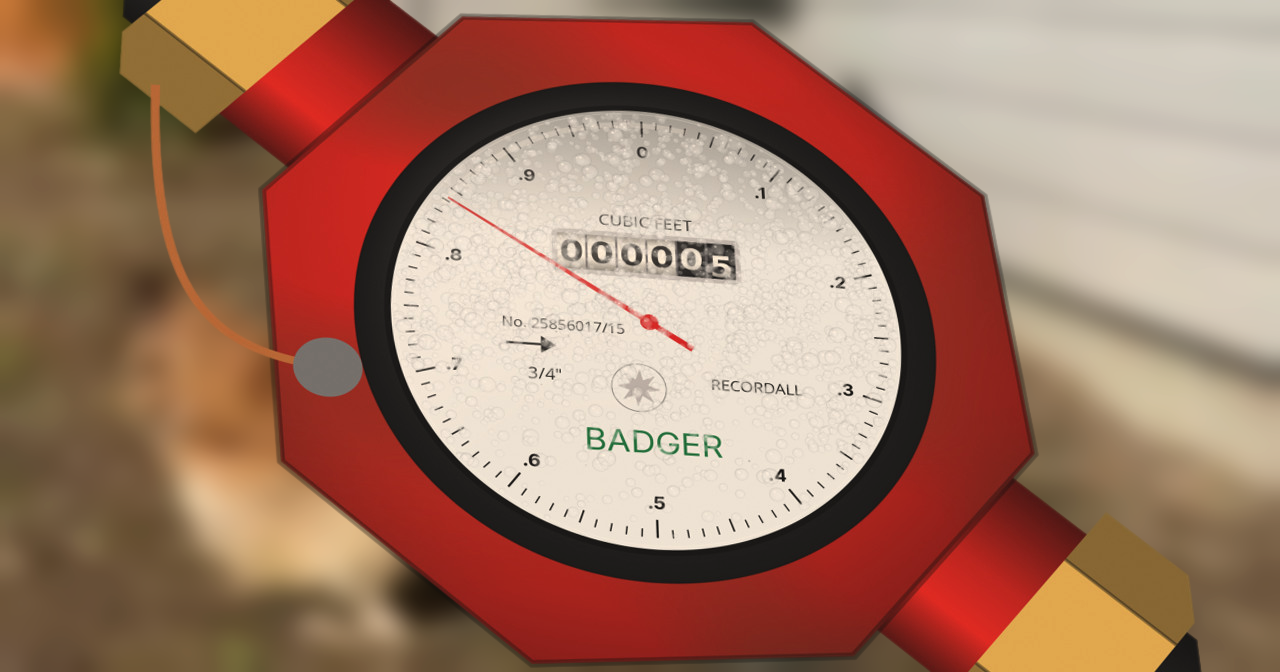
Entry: 4.84 ft³
